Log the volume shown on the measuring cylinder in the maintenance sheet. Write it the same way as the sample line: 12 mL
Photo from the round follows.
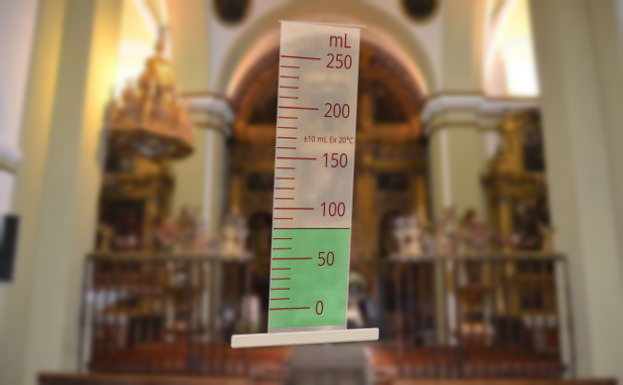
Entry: 80 mL
